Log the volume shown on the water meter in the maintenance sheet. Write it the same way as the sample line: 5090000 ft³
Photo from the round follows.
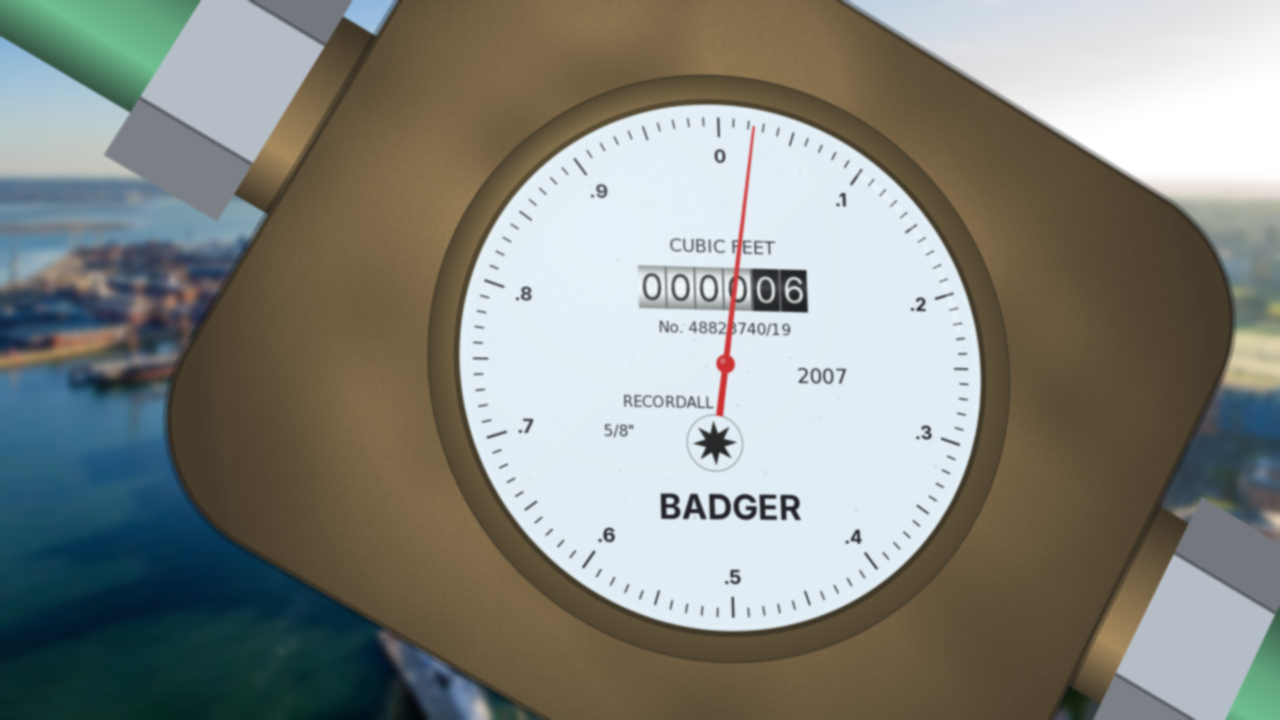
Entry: 6.02 ft³
